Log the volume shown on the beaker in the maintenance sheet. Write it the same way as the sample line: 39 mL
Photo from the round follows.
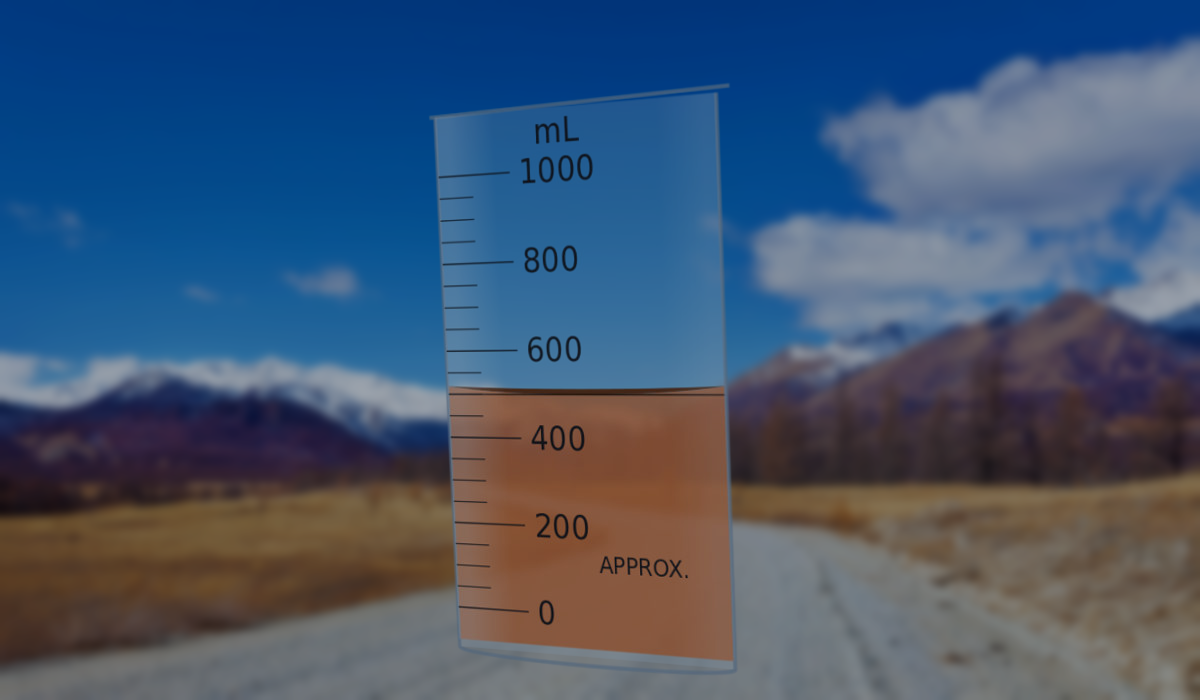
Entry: 500 mL
